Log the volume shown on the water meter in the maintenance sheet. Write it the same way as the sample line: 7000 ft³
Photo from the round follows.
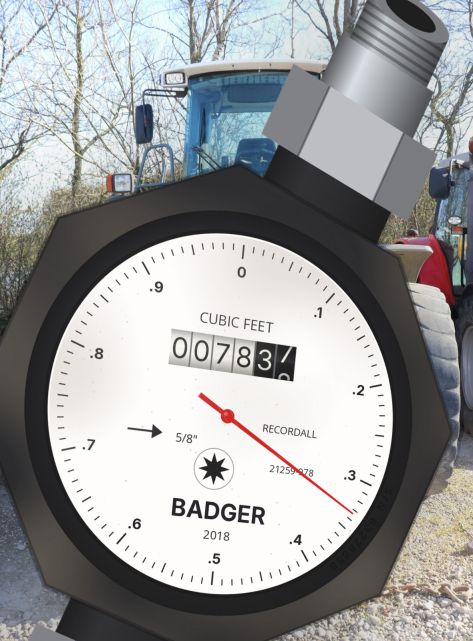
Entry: 7837.33 ft³
